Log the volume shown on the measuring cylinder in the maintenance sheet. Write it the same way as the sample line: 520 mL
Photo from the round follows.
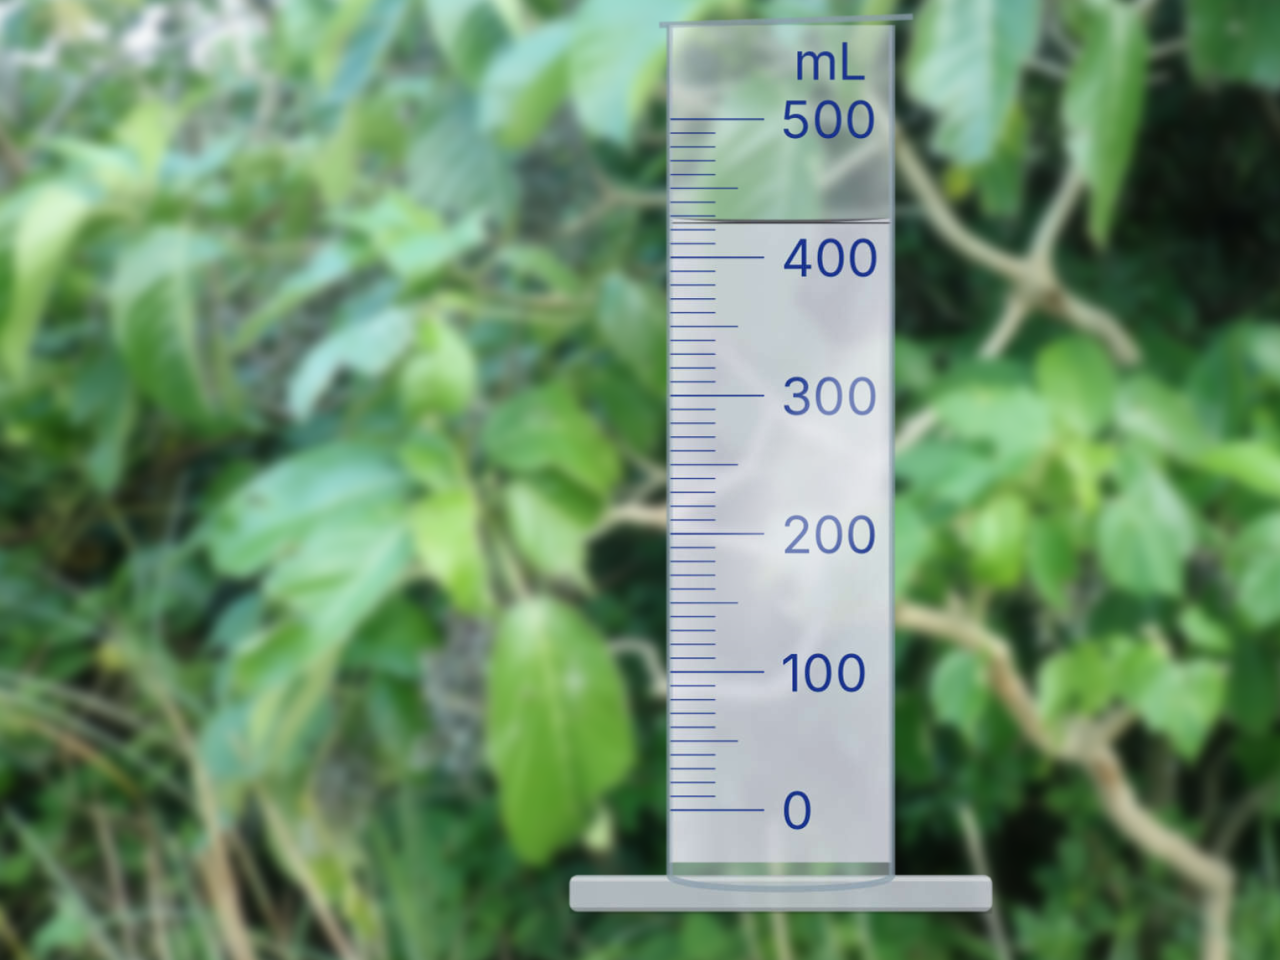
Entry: 425 mL
